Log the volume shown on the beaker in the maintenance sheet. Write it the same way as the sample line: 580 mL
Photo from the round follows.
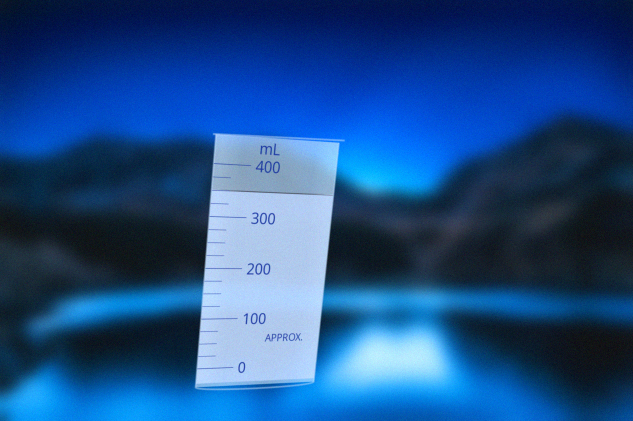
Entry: 350 mL
